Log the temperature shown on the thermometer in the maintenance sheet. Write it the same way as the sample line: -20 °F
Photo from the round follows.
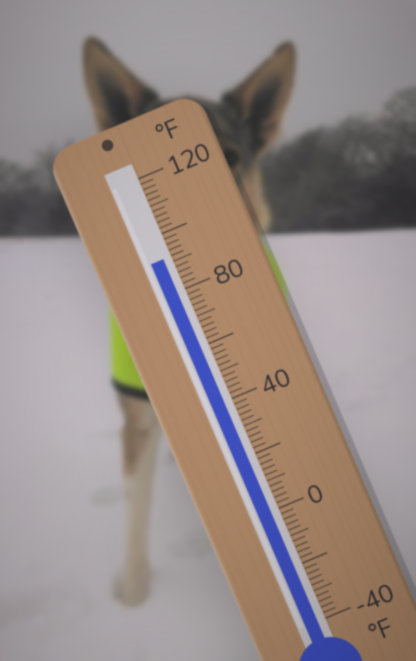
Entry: 92 °F
